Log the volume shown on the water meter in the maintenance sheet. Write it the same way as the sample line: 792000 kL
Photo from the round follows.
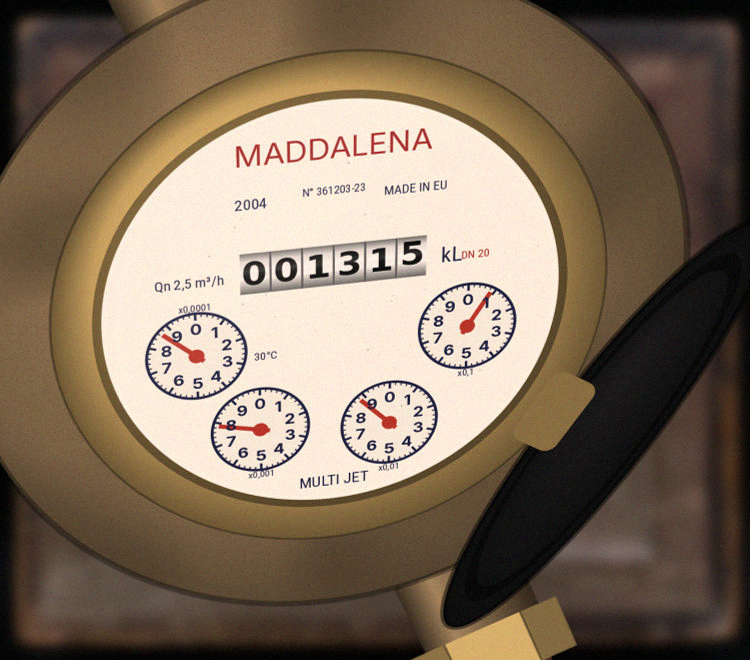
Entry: 1315.0878 kL
